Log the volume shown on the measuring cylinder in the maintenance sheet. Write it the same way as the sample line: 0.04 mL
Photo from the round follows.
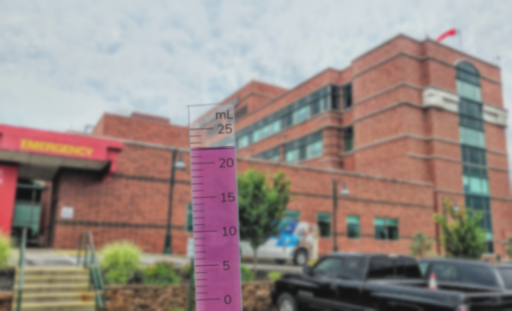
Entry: 22 mL
